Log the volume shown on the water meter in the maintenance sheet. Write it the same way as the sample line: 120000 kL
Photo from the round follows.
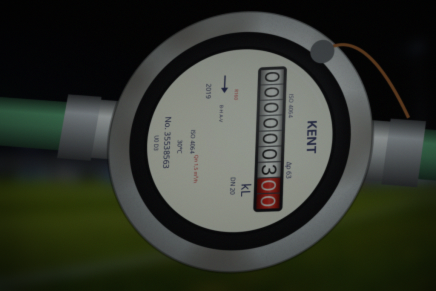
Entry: 3.00 kL
